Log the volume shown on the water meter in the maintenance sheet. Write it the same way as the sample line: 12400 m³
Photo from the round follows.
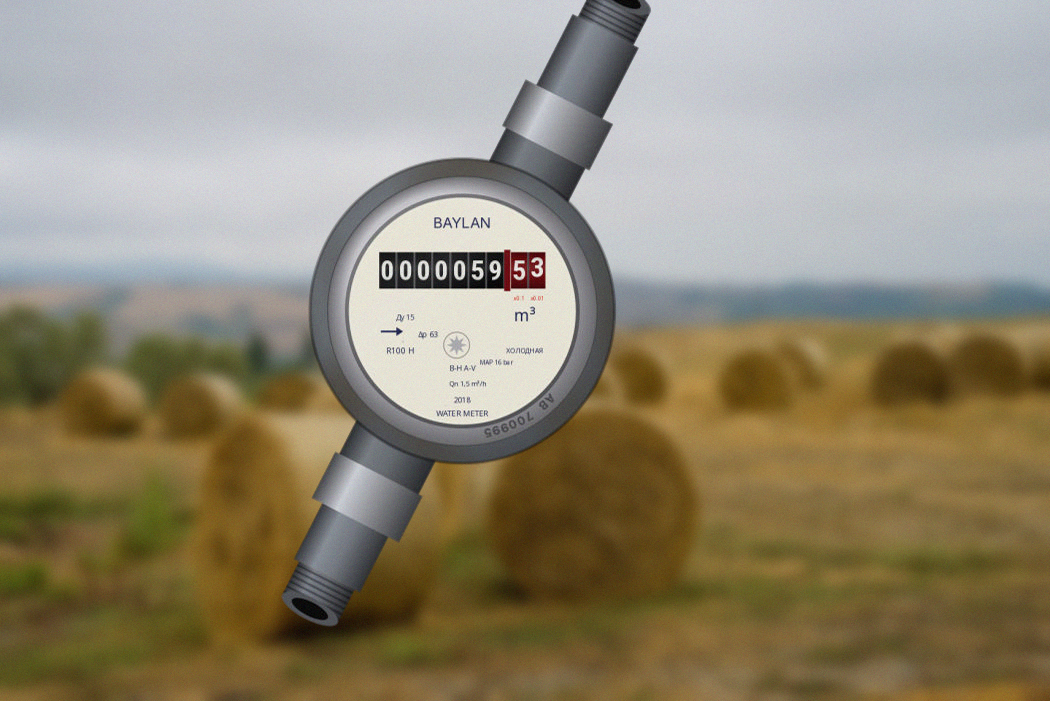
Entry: 59.53 m³
